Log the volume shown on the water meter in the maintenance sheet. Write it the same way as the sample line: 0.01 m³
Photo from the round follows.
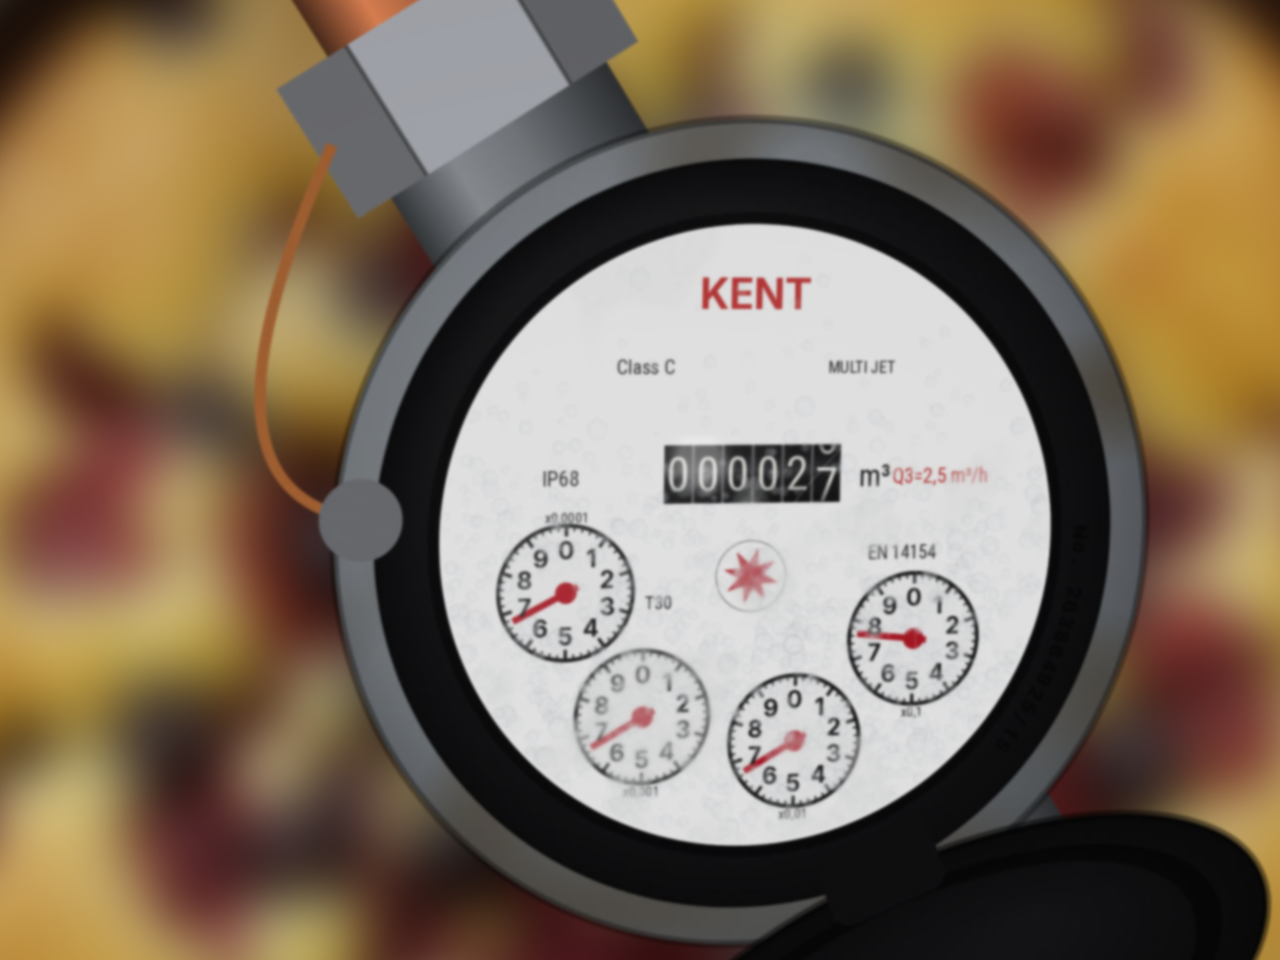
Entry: 26.7666 m³
